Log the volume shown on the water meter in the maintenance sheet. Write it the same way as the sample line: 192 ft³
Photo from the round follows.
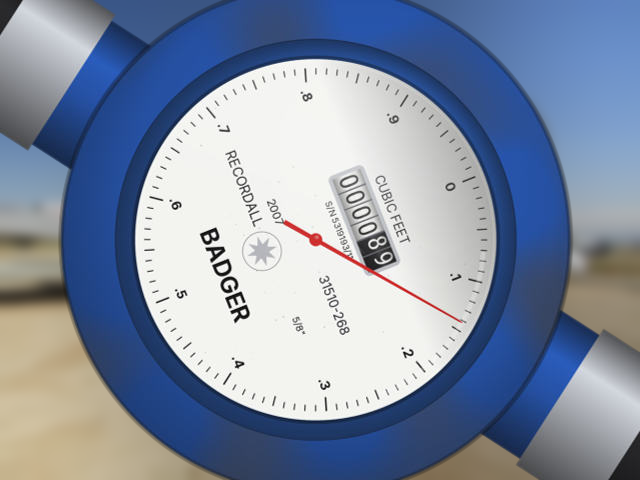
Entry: 89.14 ft³
